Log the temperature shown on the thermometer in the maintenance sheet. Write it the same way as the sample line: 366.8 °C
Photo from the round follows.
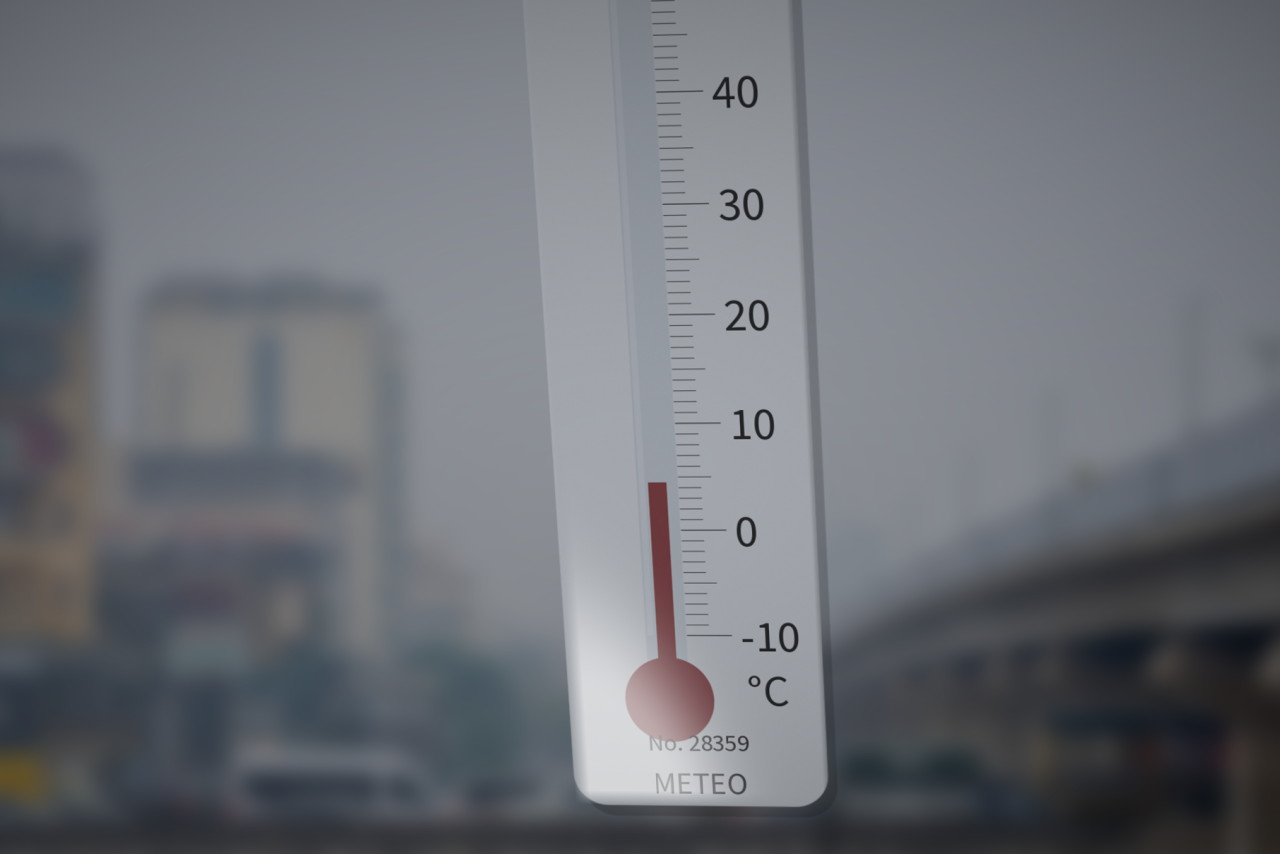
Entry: 4.5 °C
